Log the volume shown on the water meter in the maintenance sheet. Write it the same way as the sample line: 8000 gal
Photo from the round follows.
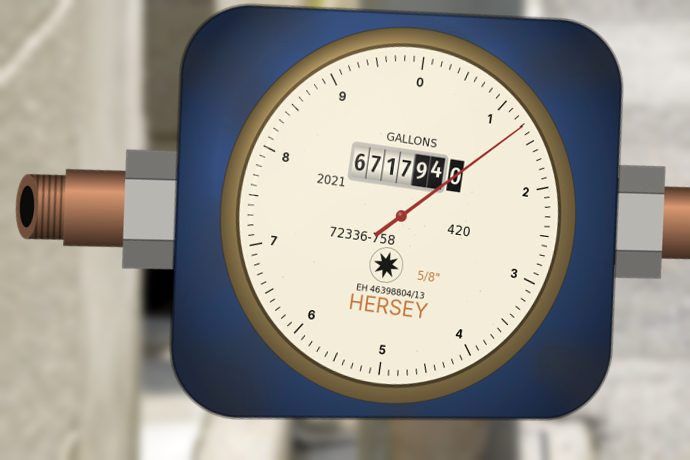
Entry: 6717941.3 gal
